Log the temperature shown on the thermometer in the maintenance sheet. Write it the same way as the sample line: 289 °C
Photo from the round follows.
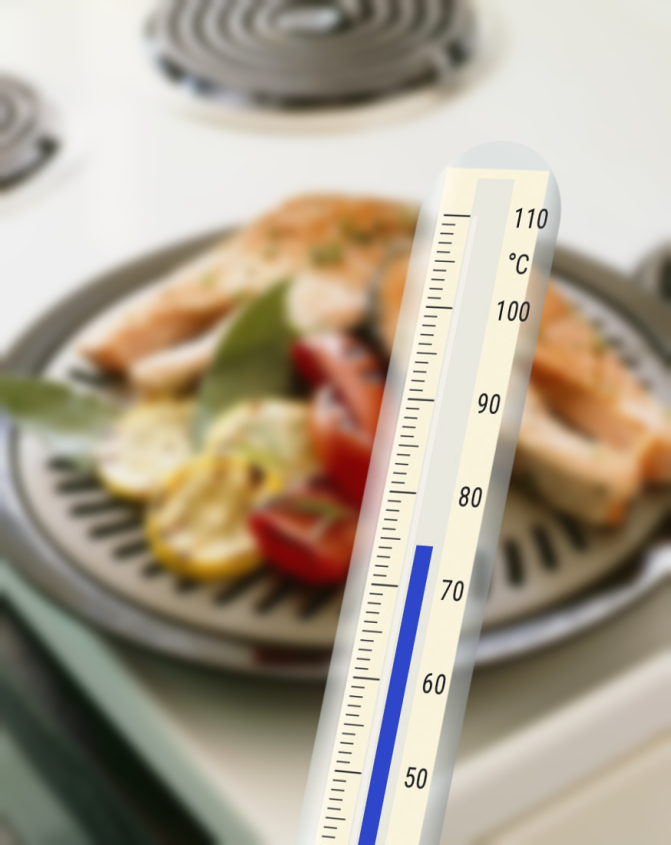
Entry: 74.5 °C
